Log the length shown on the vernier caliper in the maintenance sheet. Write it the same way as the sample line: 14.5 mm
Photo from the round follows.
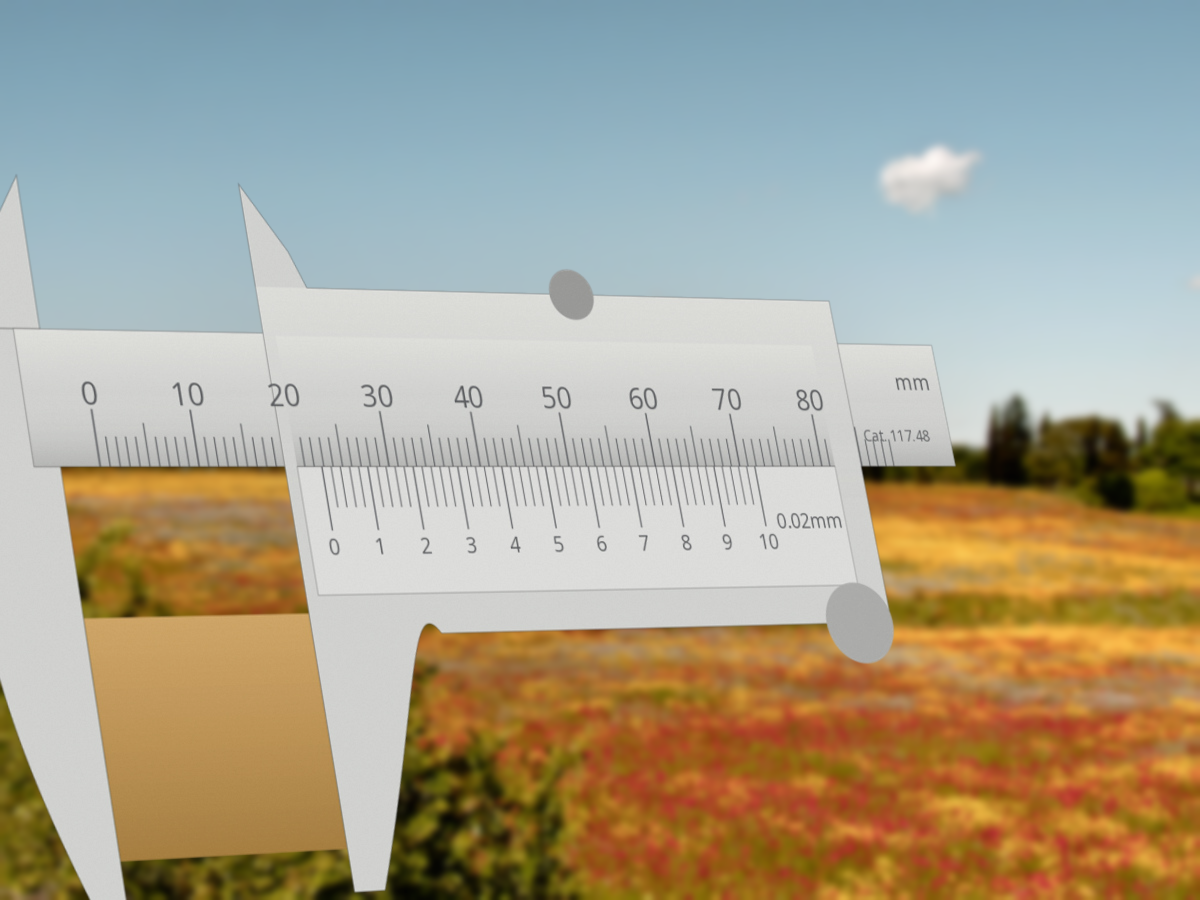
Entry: 22.8 mm
